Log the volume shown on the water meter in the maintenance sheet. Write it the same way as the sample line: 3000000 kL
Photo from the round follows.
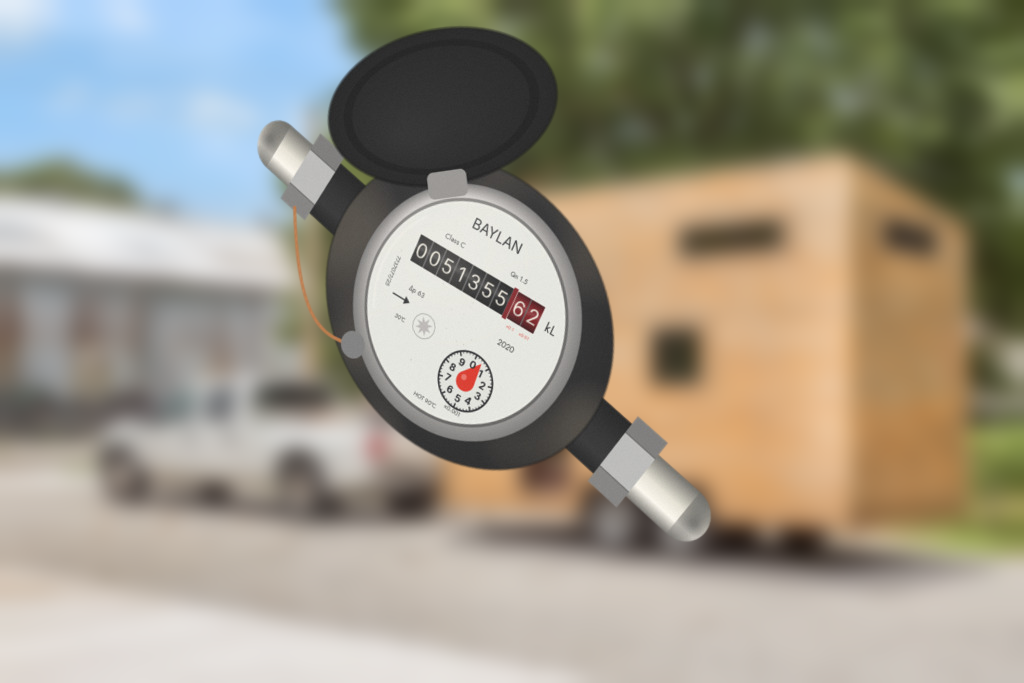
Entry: 51355.620 kL
